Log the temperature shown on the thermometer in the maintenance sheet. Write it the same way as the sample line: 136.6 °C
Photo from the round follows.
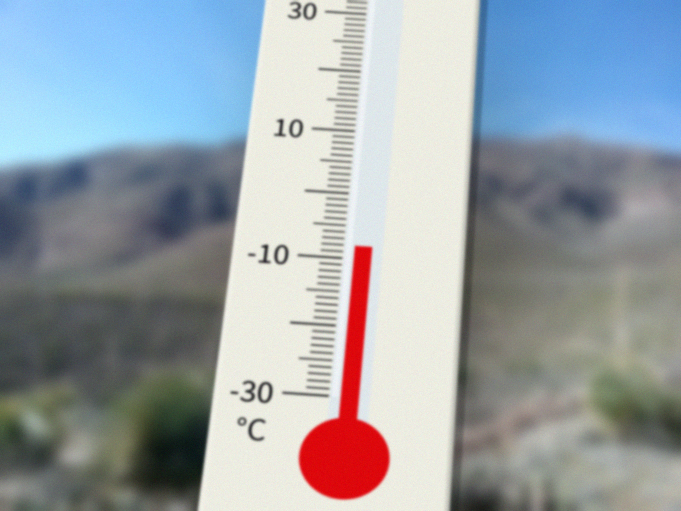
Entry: -8 °C
